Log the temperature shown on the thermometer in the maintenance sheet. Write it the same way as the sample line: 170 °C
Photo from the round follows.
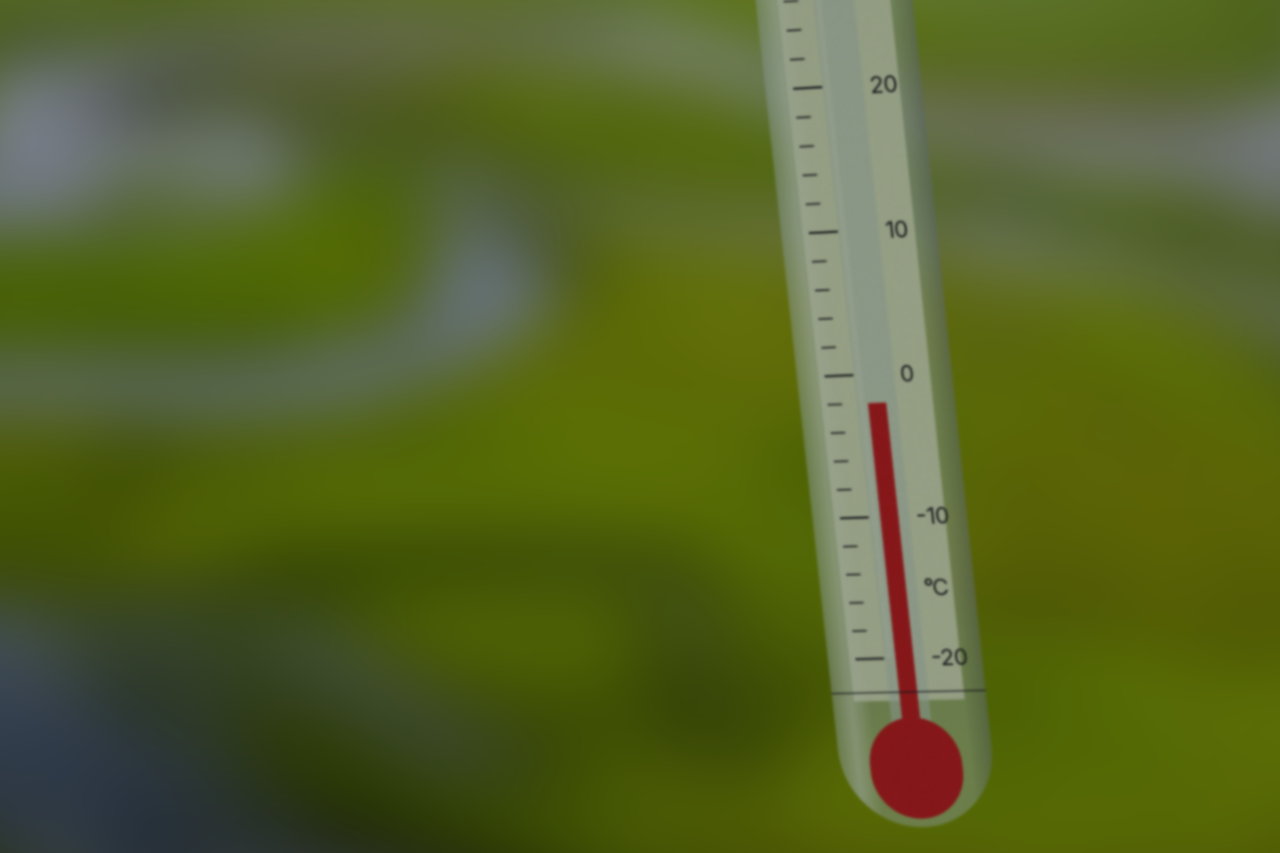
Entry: -2 °C
